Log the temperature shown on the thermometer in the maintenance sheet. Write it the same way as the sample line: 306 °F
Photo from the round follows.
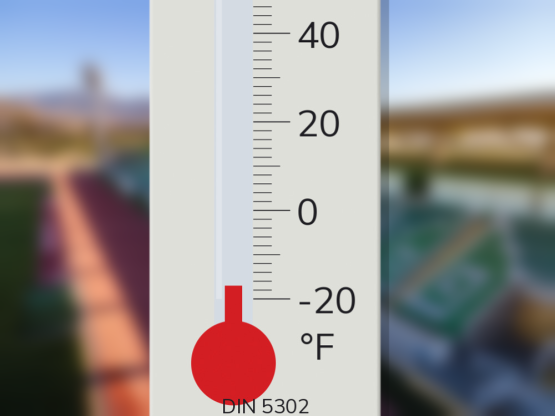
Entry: -17 °F
